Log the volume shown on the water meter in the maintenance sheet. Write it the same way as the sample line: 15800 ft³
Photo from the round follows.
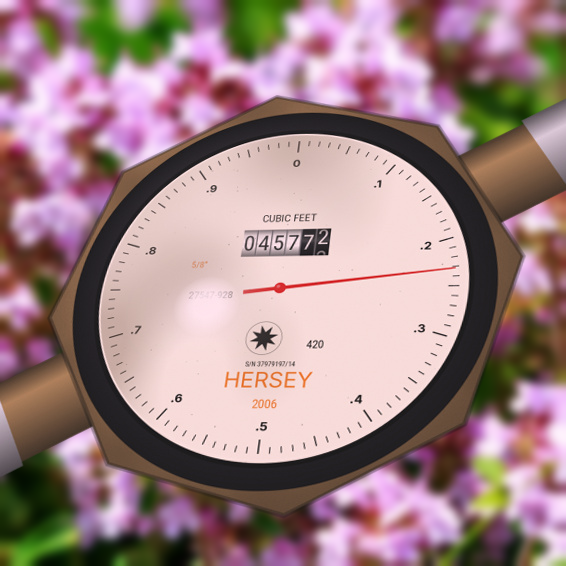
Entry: 45772.23 ft³
